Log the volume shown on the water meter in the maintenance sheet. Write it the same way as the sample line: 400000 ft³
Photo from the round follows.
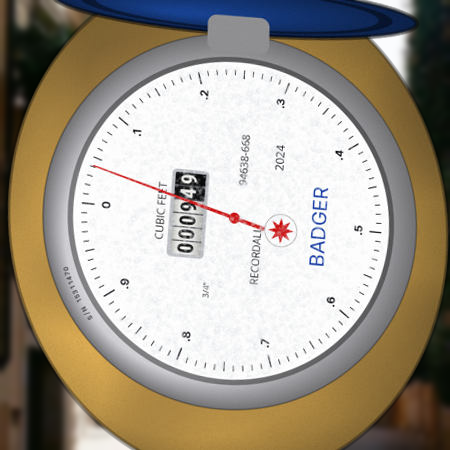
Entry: 949.04 ft³
